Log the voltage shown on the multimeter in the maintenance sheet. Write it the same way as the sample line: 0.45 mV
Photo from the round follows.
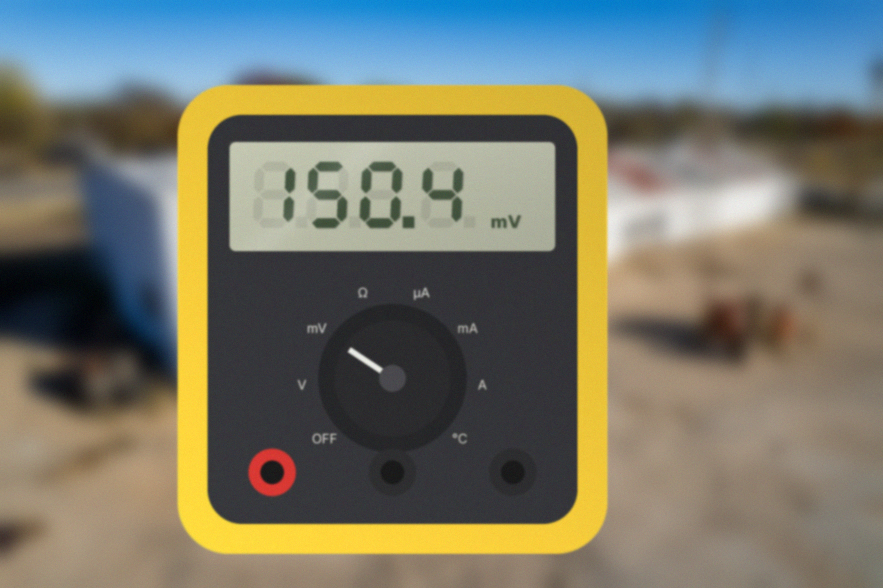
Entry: 150.4 mV
